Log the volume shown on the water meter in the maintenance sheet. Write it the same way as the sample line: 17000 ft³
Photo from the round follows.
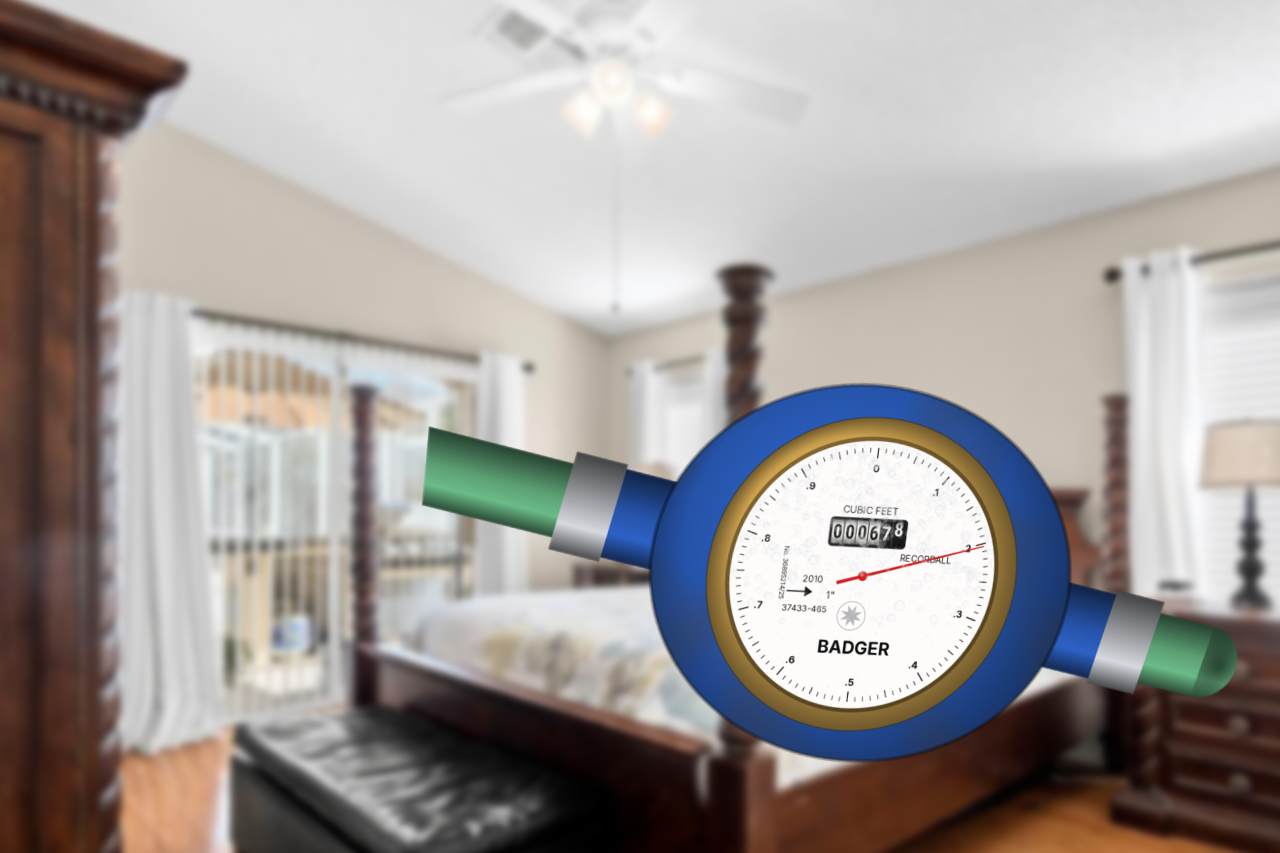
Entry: 678.20 ft³
